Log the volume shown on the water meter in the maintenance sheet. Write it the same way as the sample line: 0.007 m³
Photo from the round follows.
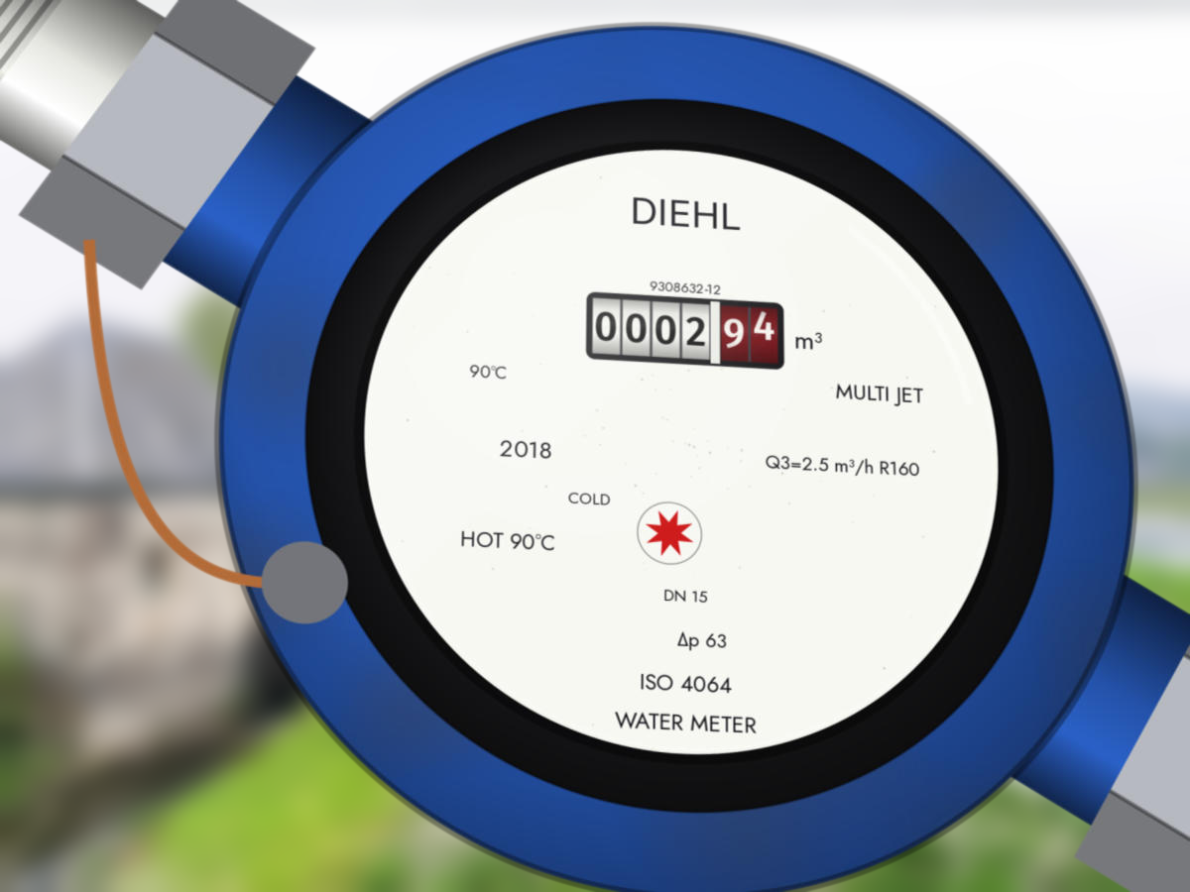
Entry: 2.94 m³
